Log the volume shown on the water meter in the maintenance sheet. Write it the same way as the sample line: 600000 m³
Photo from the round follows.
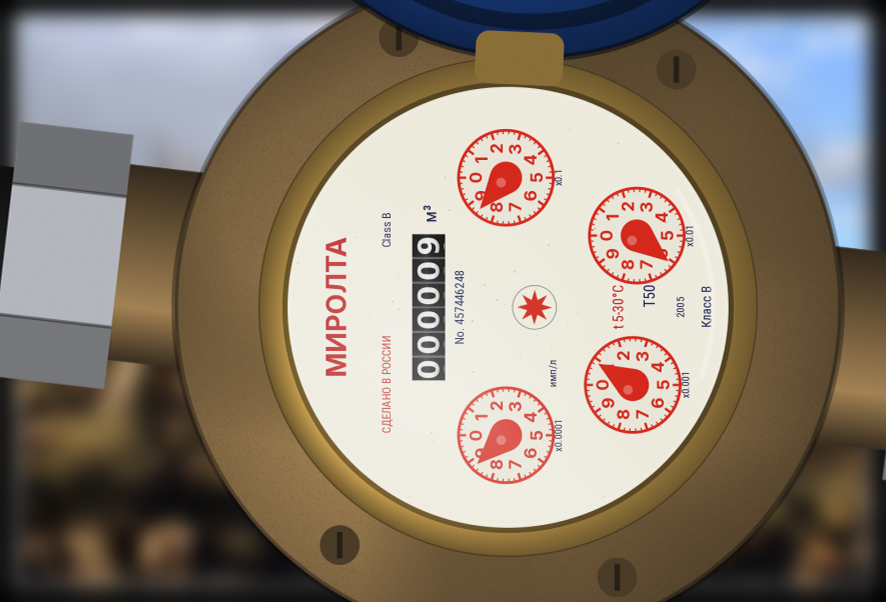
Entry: 9.8608 m³
